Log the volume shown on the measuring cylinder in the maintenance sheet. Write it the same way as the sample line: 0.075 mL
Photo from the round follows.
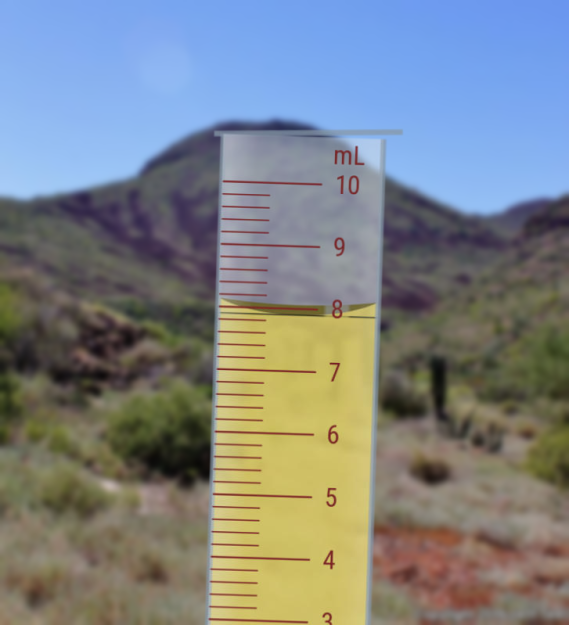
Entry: 7.9 mL
